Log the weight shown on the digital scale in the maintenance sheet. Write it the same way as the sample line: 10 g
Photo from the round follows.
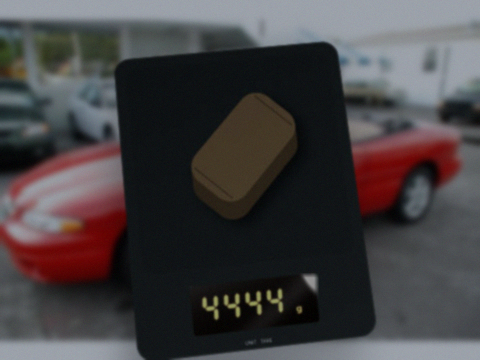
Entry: 4444 g
